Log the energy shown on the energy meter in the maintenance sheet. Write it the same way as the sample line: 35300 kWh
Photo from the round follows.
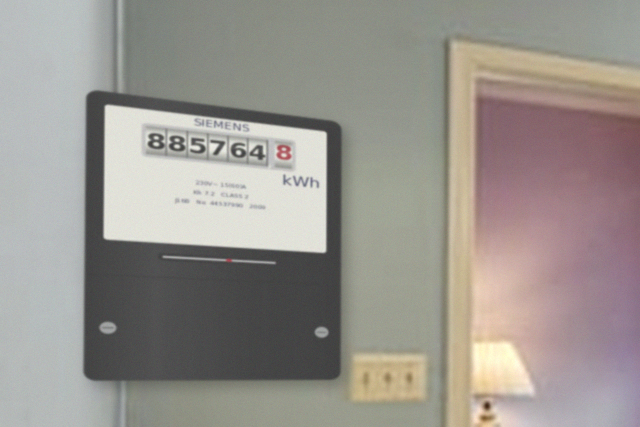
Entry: 885764.8 kWh
